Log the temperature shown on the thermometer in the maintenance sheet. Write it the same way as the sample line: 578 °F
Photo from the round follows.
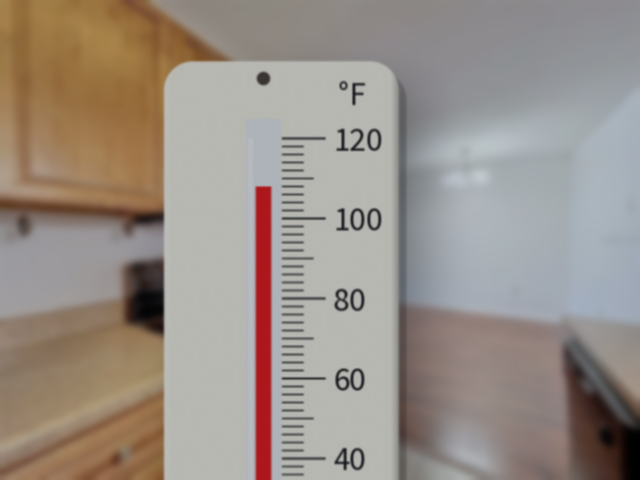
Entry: 108 °F
